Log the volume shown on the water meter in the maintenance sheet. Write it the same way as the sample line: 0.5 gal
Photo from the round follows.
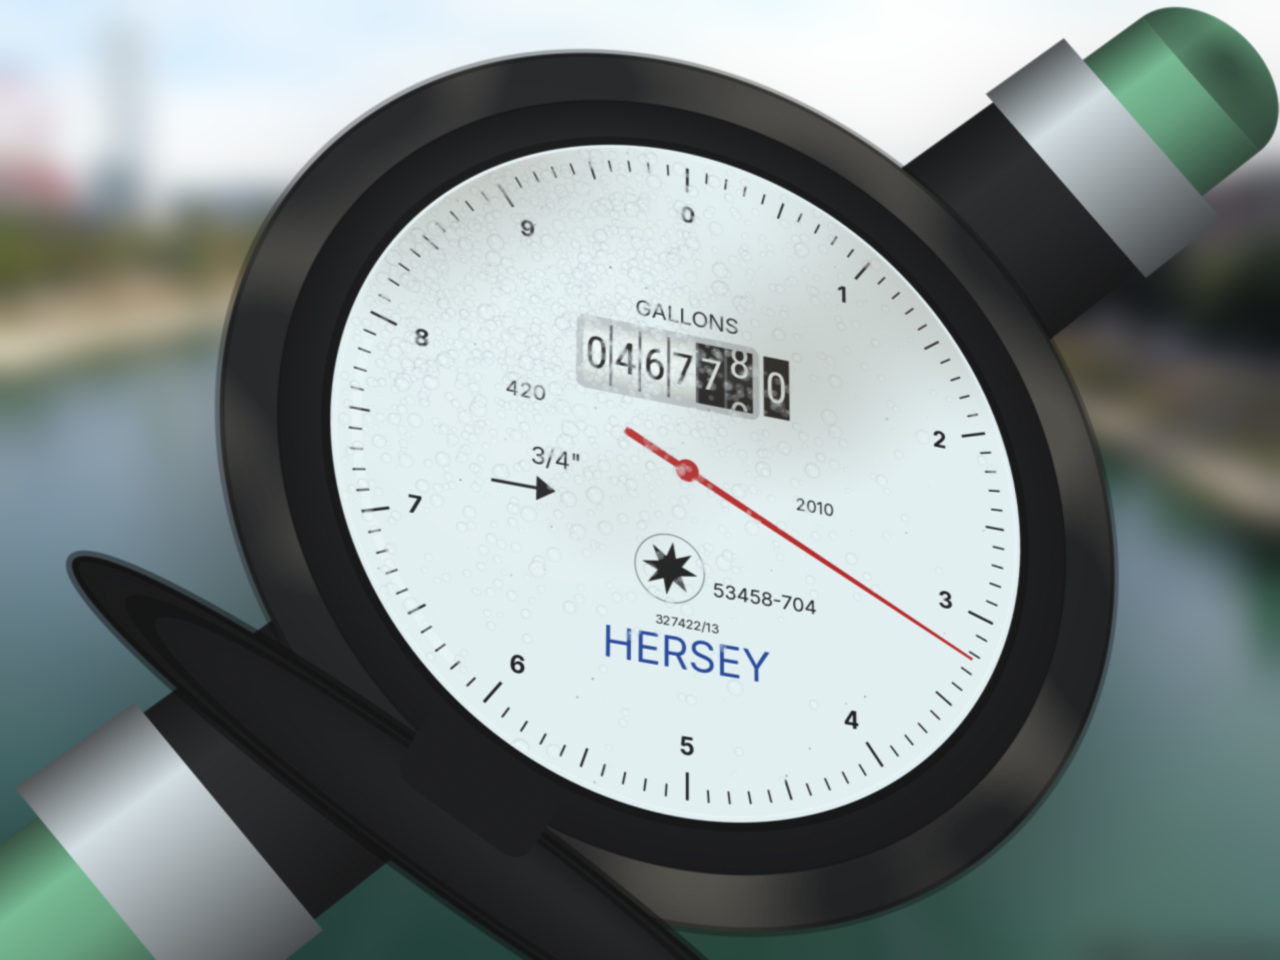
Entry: 467783.2 gal
